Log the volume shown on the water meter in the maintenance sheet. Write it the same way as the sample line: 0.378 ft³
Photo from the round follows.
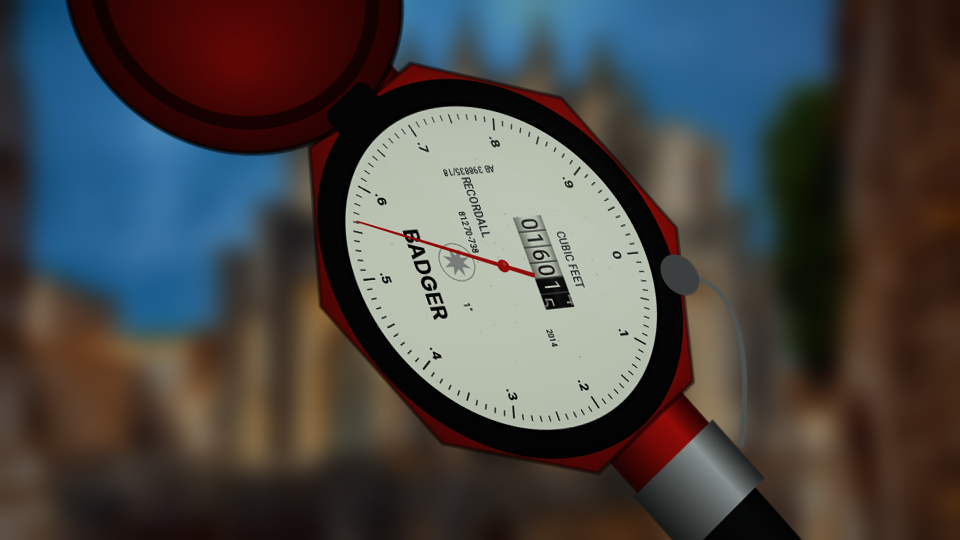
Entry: 16014.56 ft³
